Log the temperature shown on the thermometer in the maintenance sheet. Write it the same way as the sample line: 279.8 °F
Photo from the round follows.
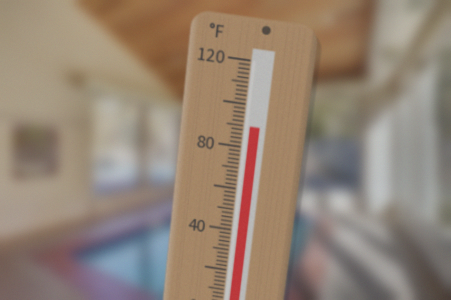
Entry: 90 °F
